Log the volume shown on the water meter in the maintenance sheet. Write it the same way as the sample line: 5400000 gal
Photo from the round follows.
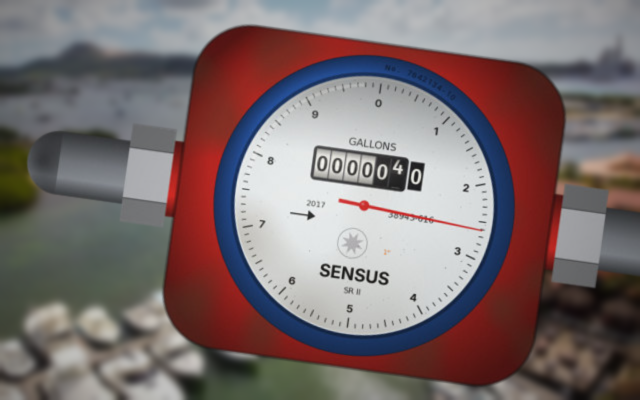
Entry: 42.6 gal
